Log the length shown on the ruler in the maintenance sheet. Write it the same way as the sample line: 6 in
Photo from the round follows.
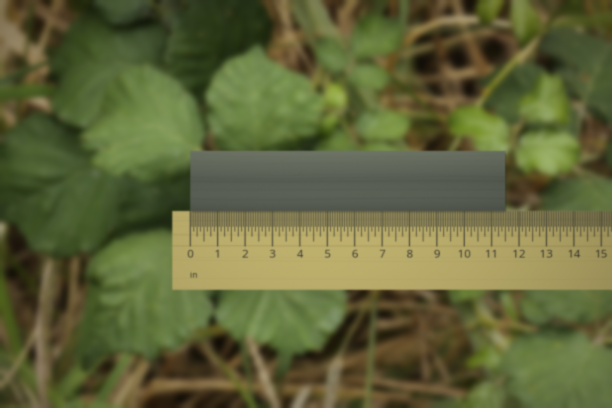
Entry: 11.5 in
